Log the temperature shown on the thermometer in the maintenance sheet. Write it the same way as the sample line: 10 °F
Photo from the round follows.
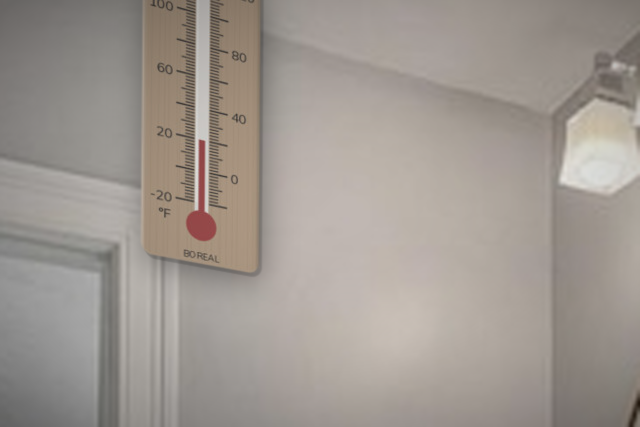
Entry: 20 °F
